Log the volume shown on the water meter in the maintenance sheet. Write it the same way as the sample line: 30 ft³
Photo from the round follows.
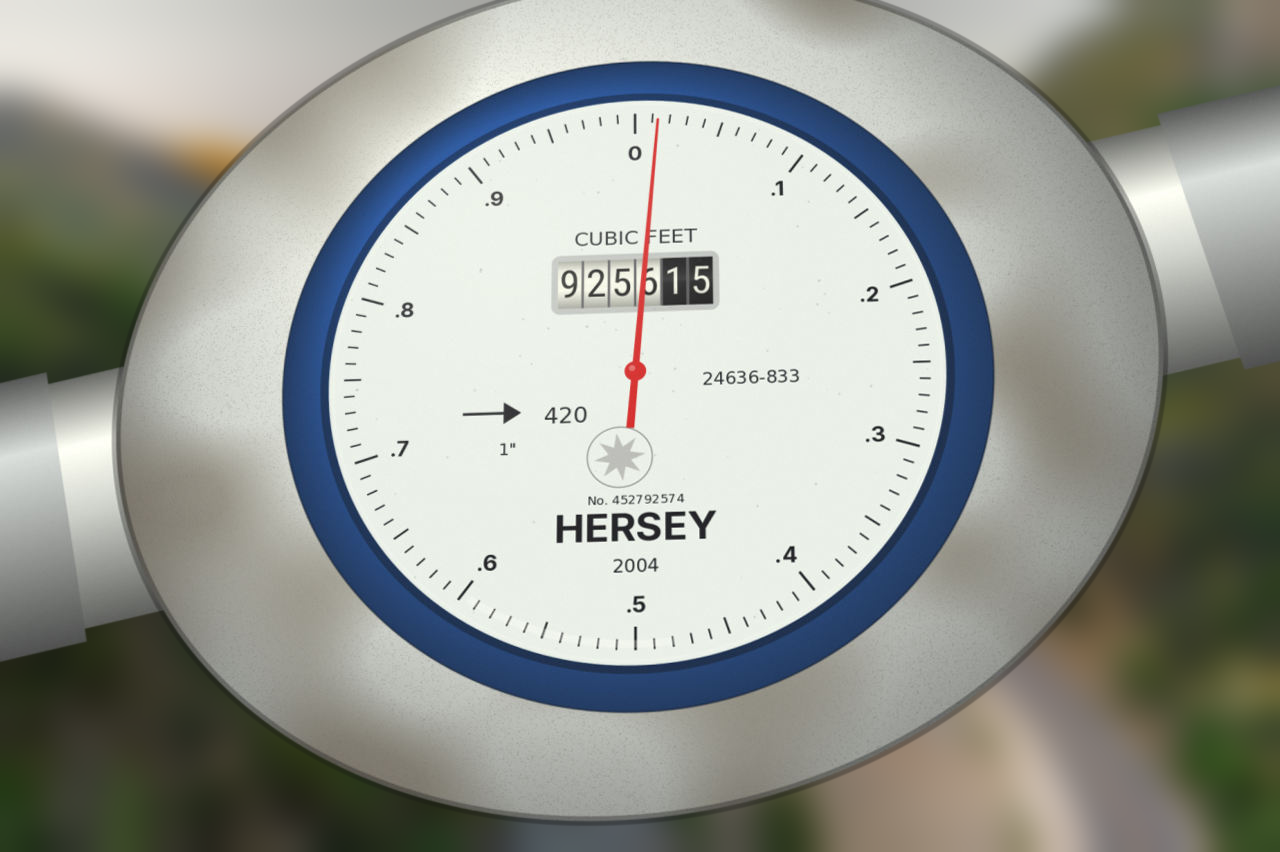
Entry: 925615.01 ft³
